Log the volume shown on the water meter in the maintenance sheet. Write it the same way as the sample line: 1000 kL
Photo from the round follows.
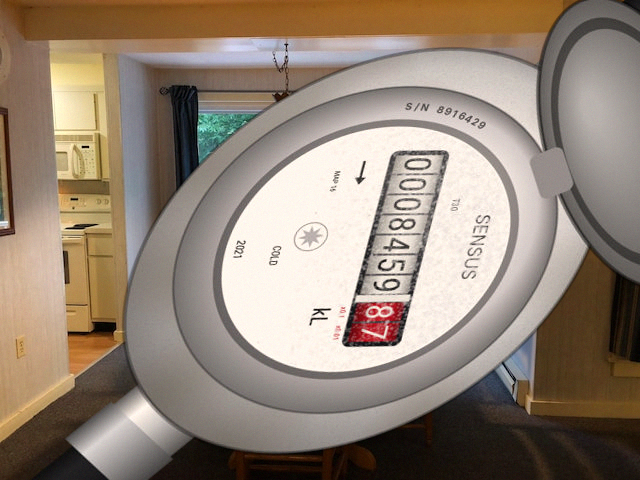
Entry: 8459.87 kL
